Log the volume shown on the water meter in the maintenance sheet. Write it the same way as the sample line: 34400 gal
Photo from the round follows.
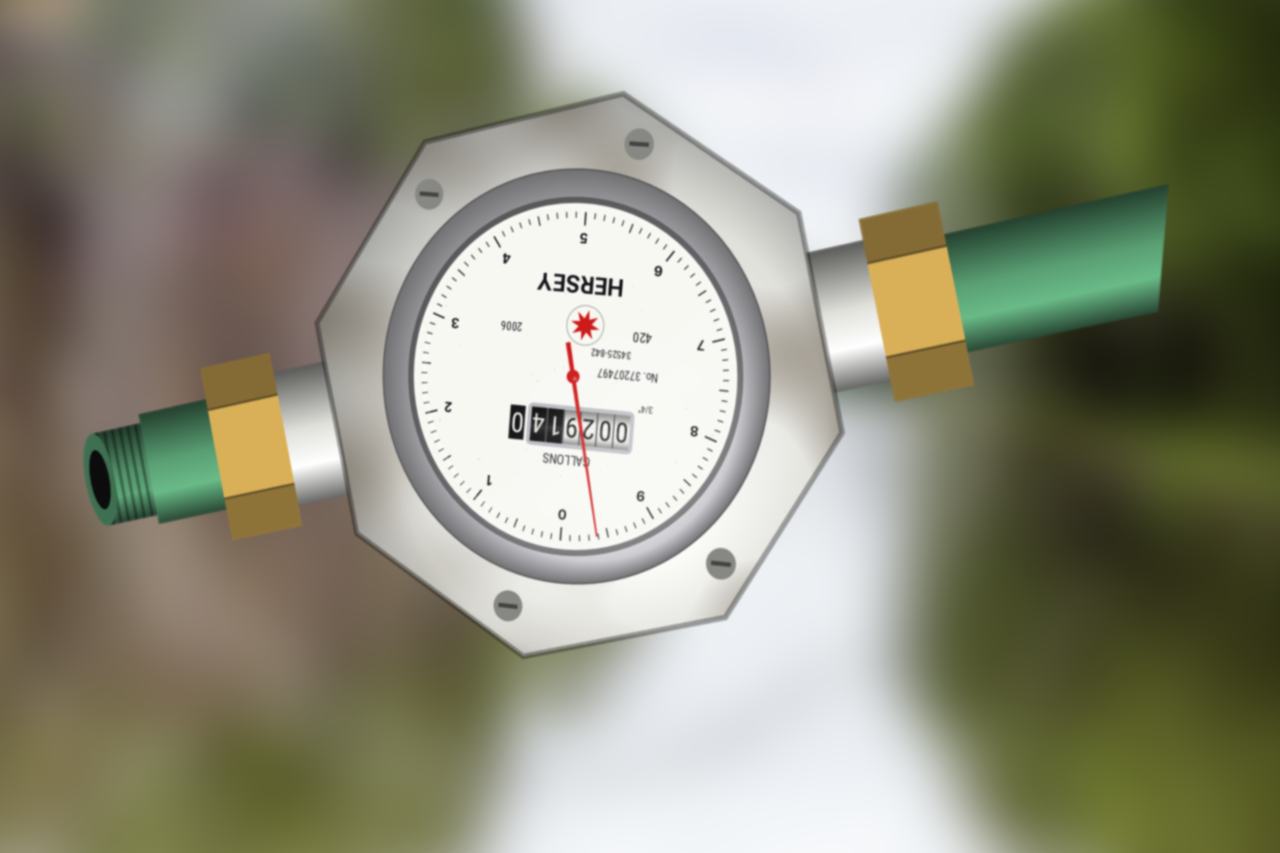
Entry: 29139.6 gal
